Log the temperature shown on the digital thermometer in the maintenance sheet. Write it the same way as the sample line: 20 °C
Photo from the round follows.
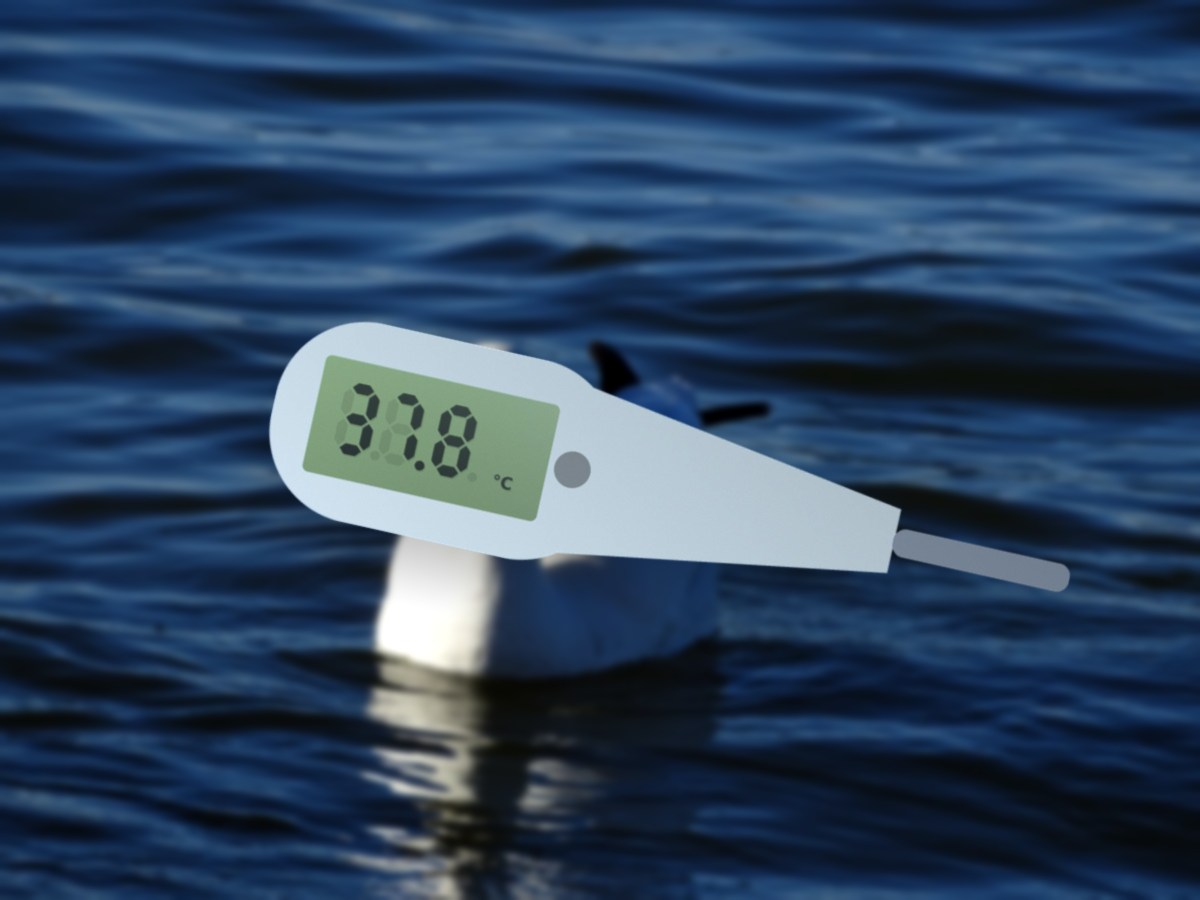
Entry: 37.8 °C
